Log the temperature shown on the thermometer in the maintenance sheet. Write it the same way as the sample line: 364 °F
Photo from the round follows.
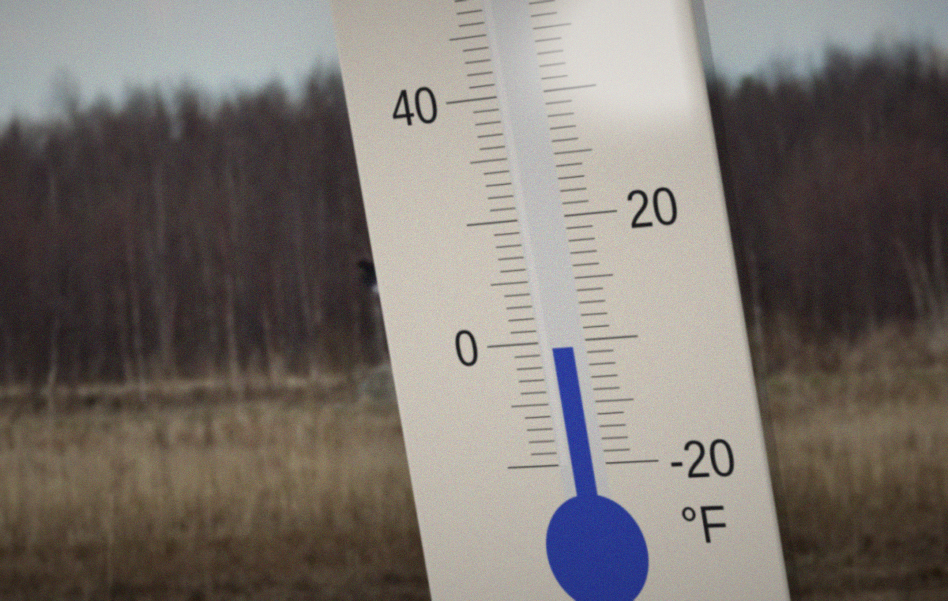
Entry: -1 °F
